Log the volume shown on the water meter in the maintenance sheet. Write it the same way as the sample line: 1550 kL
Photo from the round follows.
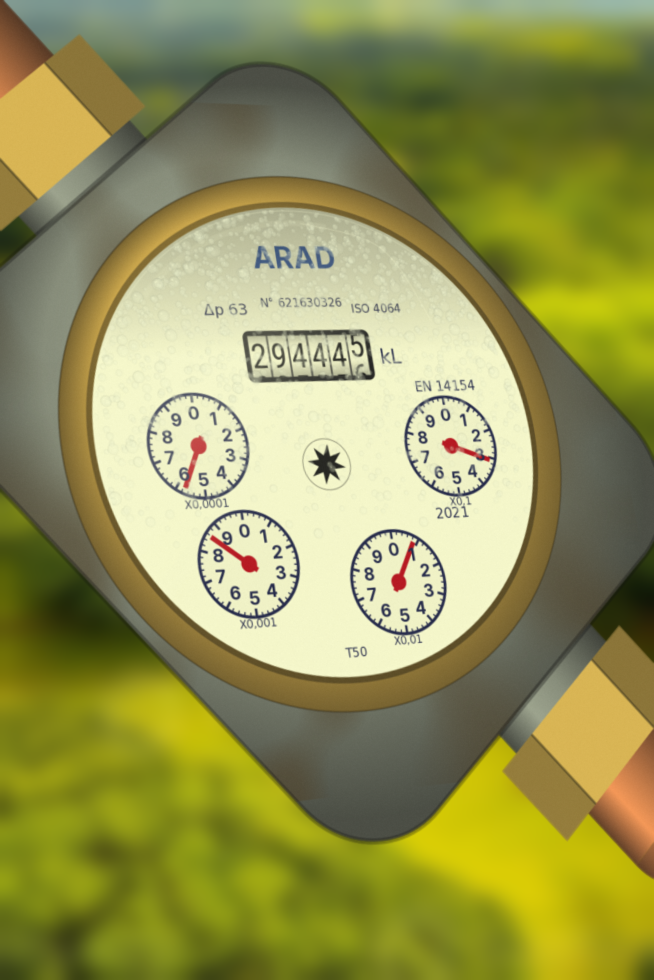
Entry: 294445.3085 kL
